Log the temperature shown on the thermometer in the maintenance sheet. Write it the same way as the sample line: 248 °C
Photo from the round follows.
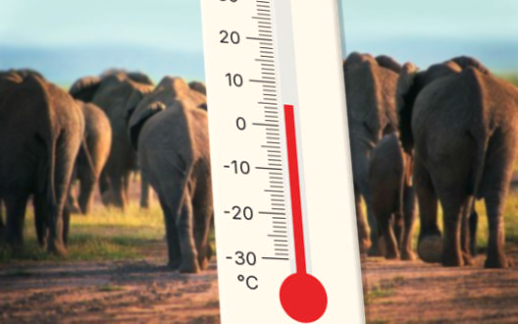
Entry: 5 °C
